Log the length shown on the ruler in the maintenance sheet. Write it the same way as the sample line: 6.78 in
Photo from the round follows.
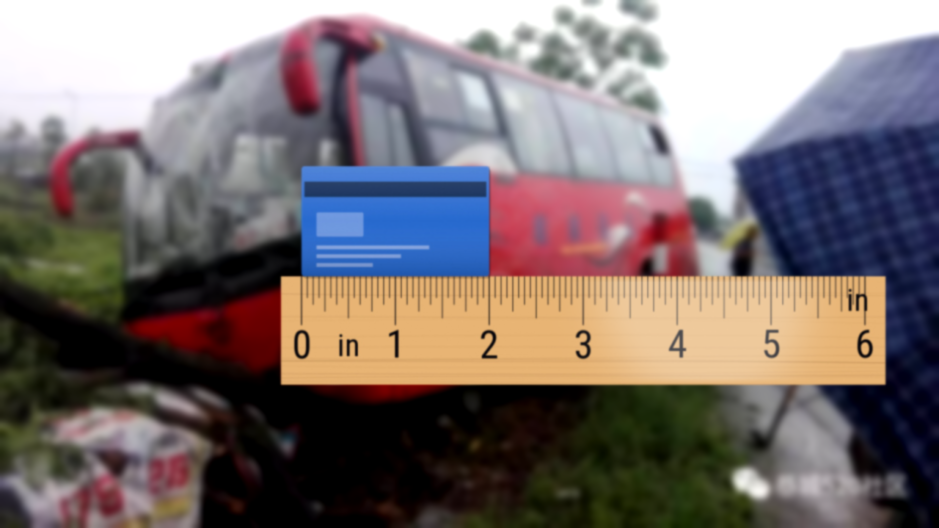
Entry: 2 in
